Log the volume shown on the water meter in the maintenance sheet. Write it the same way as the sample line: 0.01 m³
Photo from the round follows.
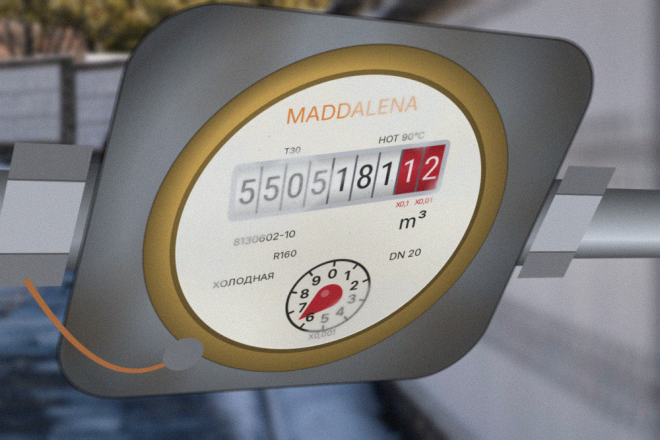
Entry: 5505181.126 m³
